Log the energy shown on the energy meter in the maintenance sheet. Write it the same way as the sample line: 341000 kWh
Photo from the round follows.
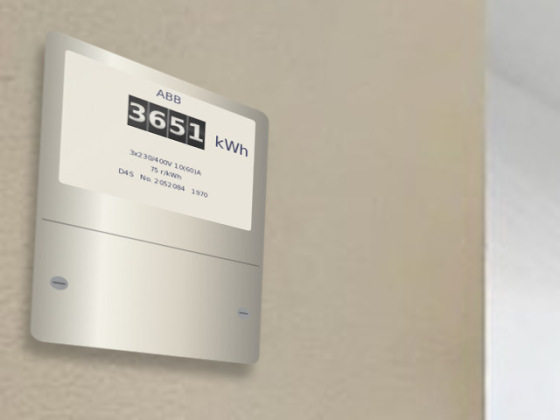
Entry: 3651 kWh
